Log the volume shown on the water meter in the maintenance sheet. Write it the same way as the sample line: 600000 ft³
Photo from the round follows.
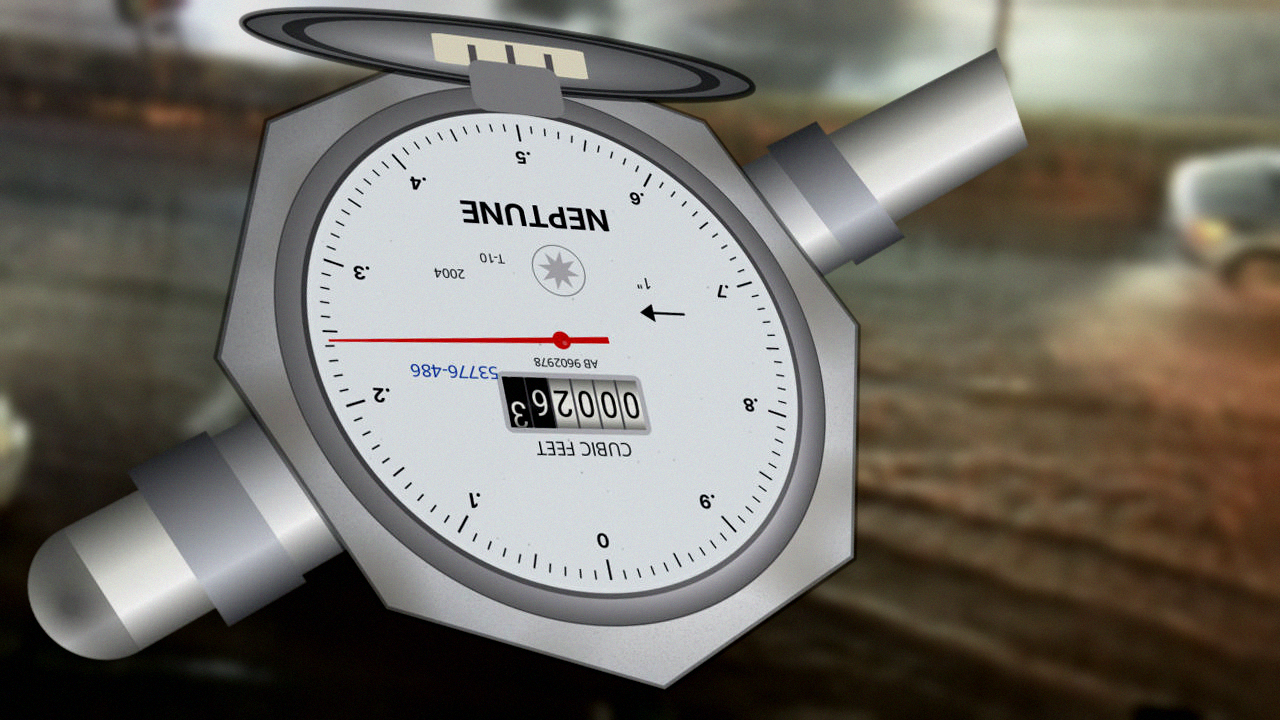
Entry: 263.24 ft³
